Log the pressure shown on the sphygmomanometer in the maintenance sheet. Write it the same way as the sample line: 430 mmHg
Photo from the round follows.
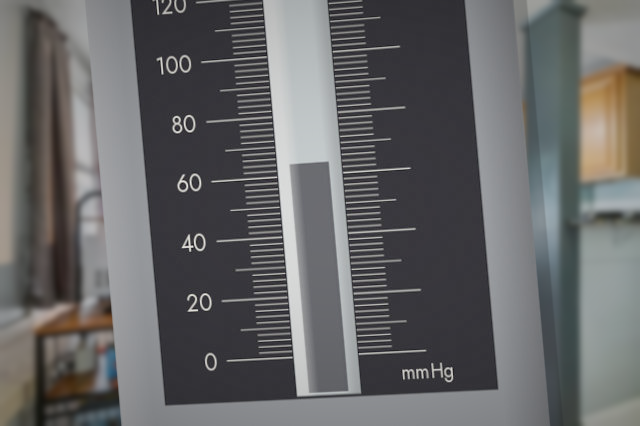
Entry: 64 mmHg
